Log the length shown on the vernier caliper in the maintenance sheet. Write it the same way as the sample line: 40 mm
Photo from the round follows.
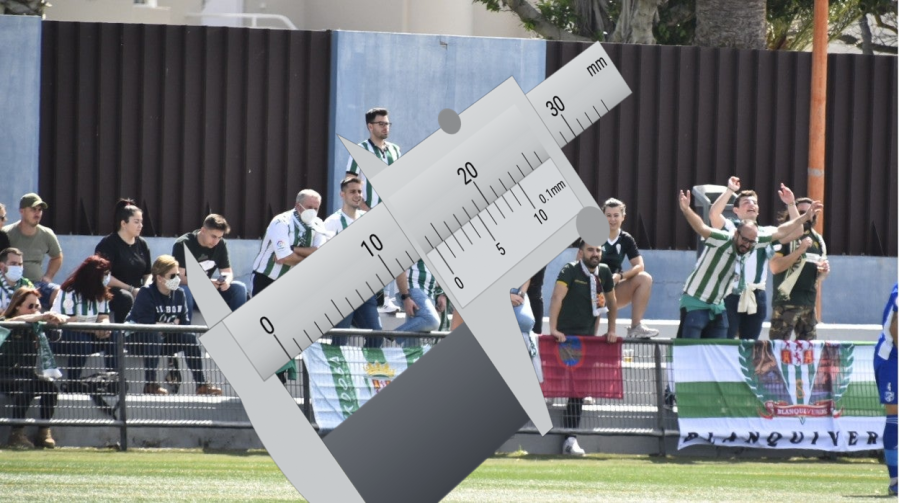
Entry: 14.2 mm
